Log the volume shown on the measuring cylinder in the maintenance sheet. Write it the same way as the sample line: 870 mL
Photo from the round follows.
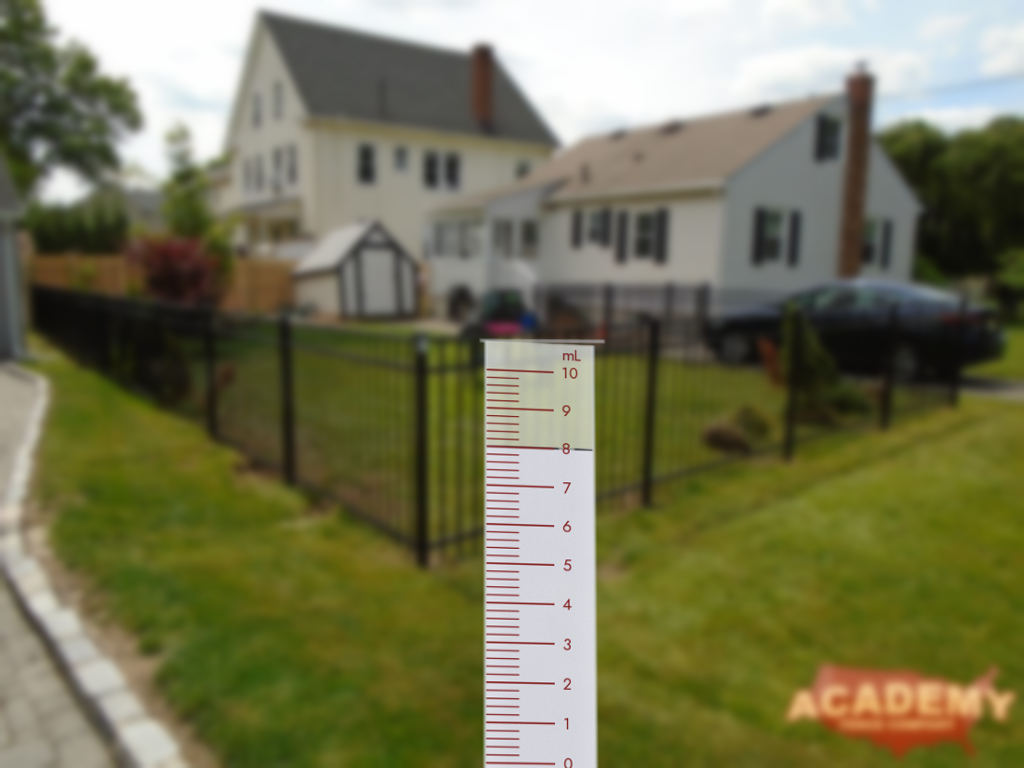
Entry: 8 mL
